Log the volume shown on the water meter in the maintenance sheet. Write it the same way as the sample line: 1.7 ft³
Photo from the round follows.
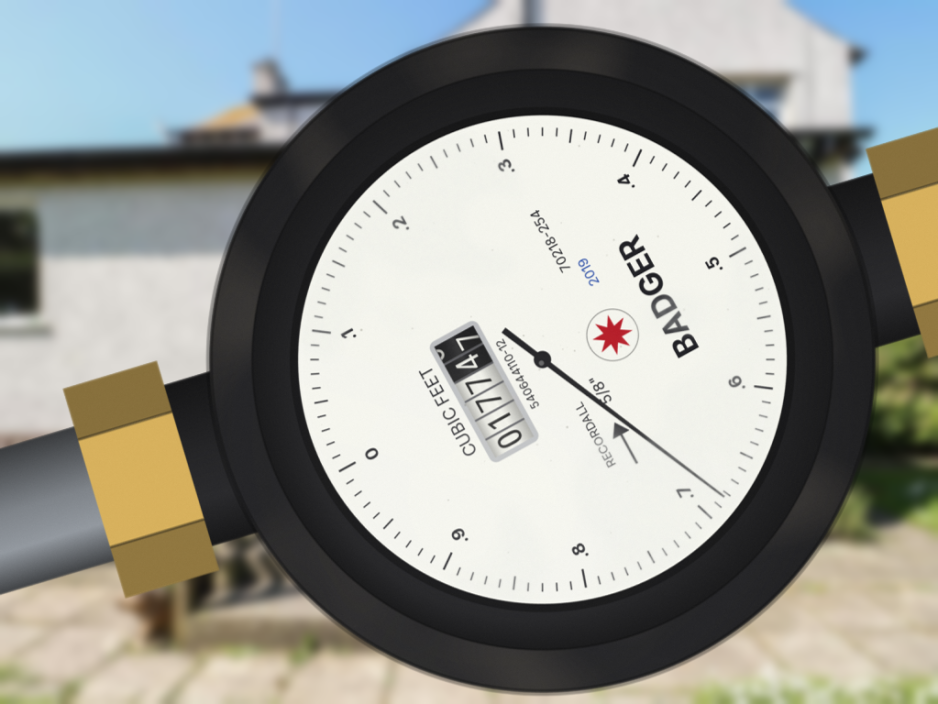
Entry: 17746.68 ft³
